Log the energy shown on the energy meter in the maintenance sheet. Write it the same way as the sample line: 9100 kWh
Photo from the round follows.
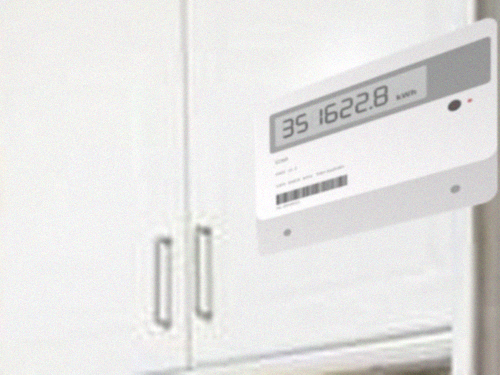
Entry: 351622.8 kWh
